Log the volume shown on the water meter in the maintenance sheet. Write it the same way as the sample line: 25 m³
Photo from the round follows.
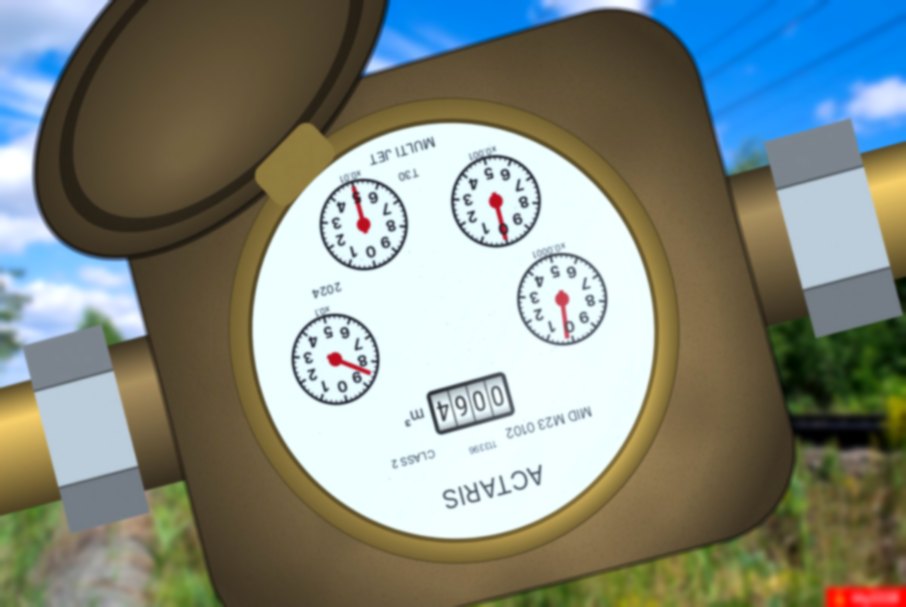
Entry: 64.8500 m³
